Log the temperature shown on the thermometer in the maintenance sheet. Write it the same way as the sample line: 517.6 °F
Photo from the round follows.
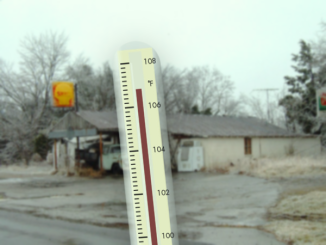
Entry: 106.8 °F
